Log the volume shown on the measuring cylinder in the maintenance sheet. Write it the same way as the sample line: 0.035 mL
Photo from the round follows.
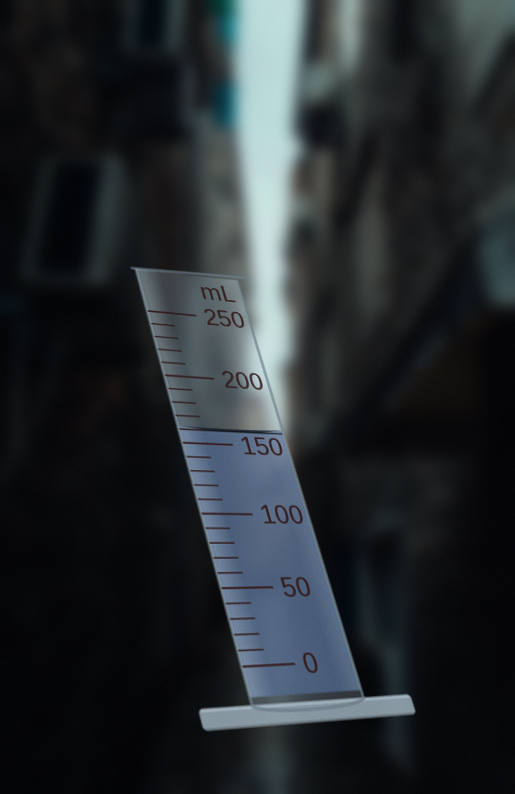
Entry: 160 mL
